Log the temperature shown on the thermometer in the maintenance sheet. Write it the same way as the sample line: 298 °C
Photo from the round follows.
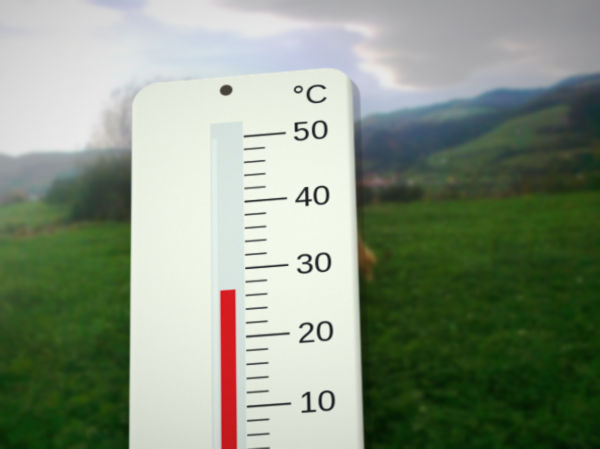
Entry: 27 °C
